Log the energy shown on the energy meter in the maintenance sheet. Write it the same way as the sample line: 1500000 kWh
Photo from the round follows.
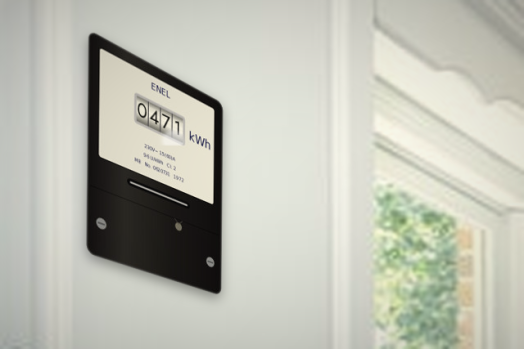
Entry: 471 kWh
